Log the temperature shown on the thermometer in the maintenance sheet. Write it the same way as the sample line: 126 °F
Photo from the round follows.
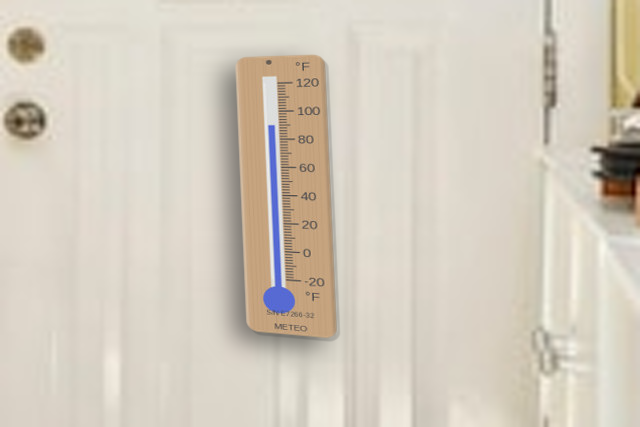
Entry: 90 °F
